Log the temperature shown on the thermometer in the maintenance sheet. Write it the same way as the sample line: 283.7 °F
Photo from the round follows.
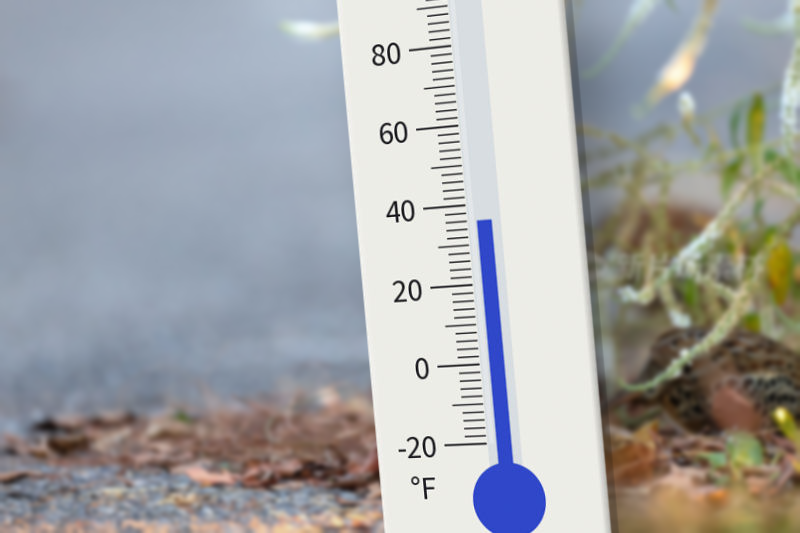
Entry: 36 °F
